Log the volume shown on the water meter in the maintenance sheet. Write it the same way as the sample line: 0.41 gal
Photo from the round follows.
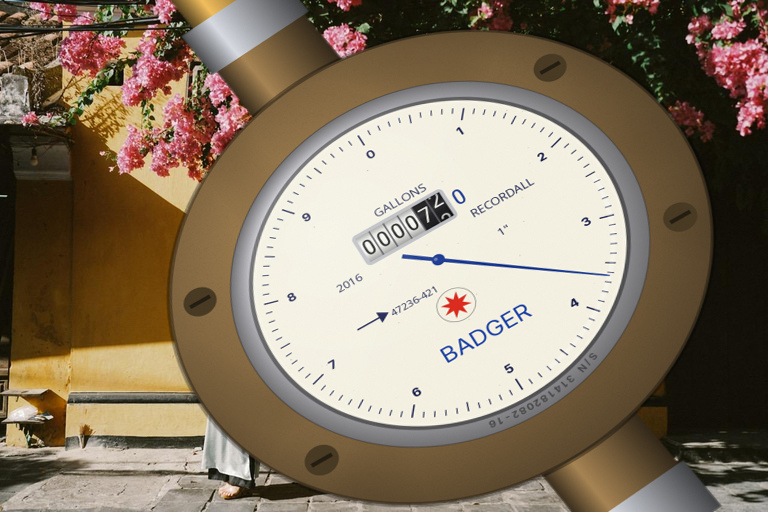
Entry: 723.6 gal
